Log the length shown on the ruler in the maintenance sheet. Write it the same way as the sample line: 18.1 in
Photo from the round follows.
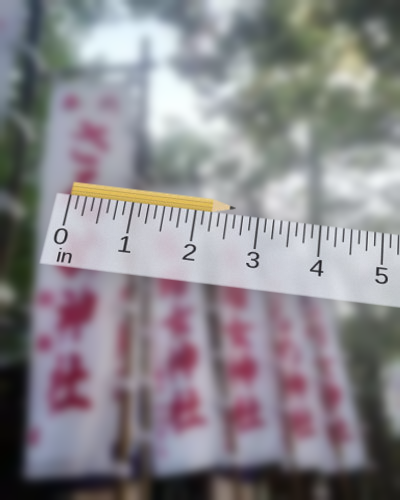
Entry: 2.625 in
